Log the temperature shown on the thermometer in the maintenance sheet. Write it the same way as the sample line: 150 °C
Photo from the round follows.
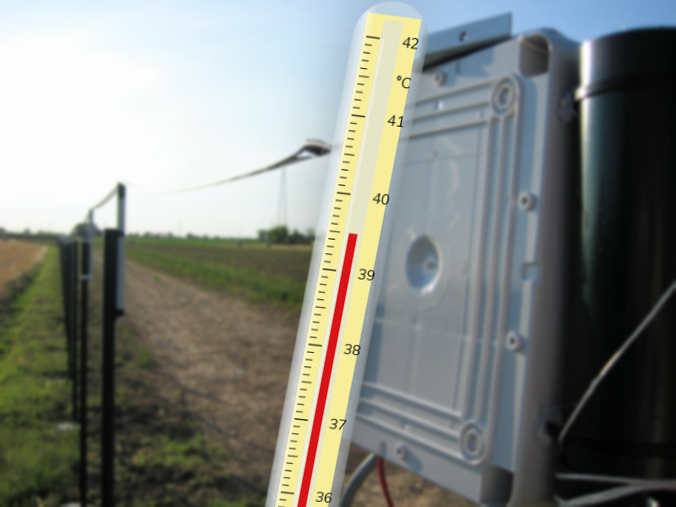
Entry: 39.5 °C
